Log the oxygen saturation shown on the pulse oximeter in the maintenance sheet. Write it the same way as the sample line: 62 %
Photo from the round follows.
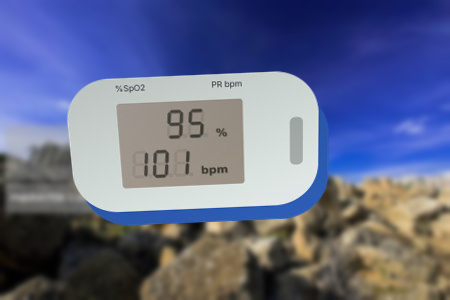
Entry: 95 %
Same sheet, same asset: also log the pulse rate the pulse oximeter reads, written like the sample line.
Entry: 101 bpm
